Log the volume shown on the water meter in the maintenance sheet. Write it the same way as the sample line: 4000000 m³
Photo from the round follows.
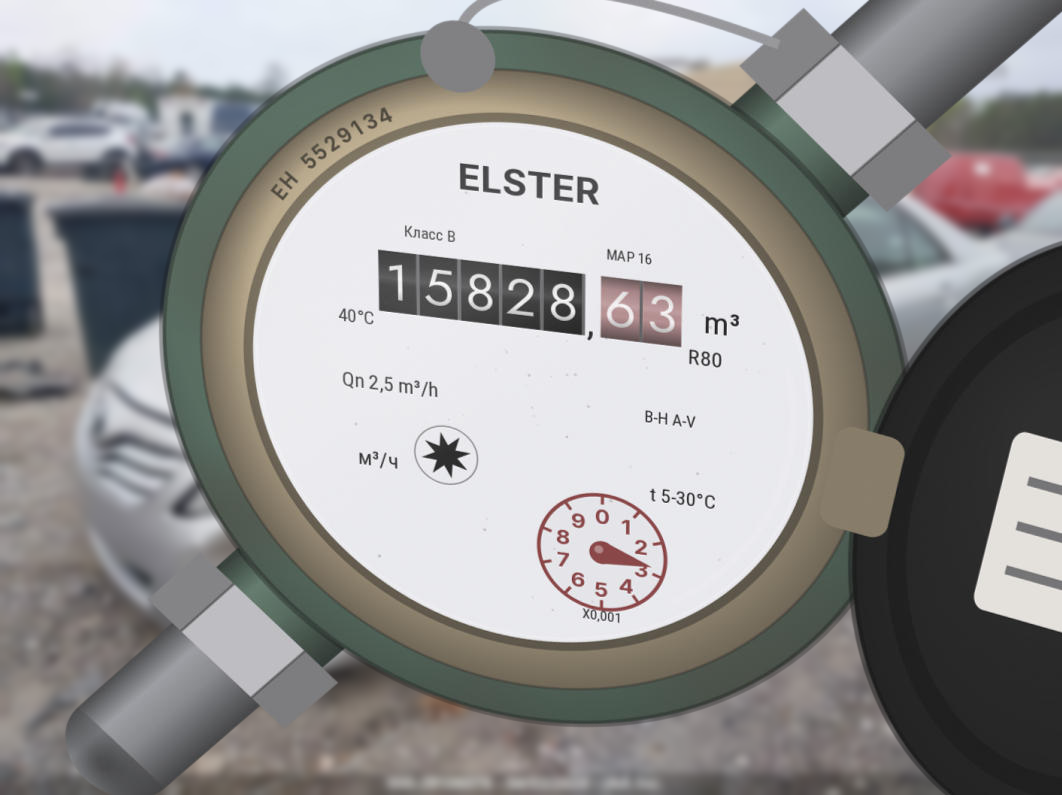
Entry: 15828.632 m³
